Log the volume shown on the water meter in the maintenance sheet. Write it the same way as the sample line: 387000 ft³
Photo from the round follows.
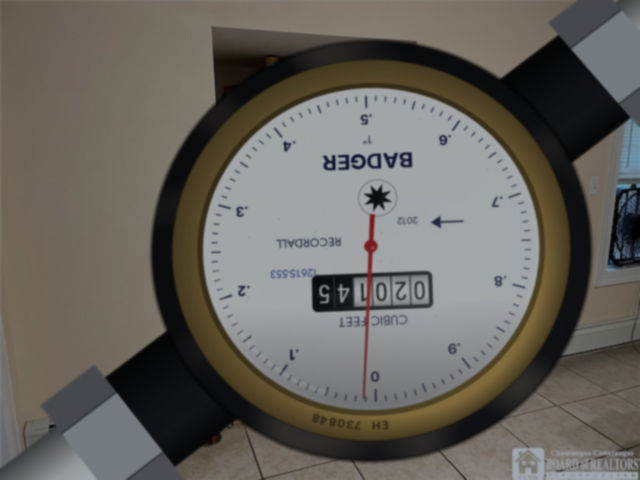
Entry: 20145.01 ft³
